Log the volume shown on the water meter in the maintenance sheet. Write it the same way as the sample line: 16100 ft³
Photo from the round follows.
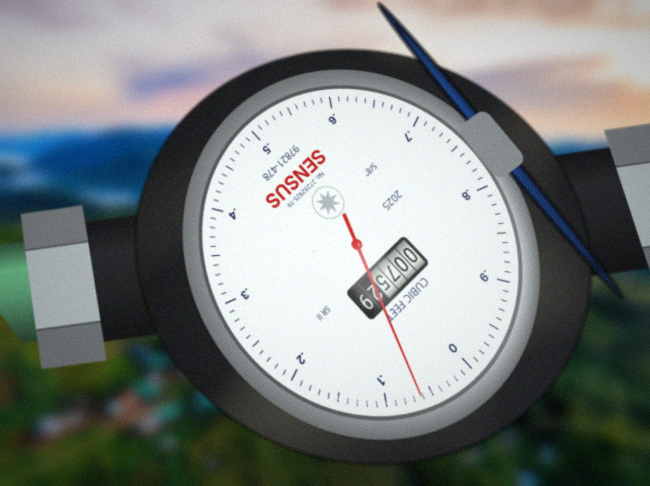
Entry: 7529.06 ft³
